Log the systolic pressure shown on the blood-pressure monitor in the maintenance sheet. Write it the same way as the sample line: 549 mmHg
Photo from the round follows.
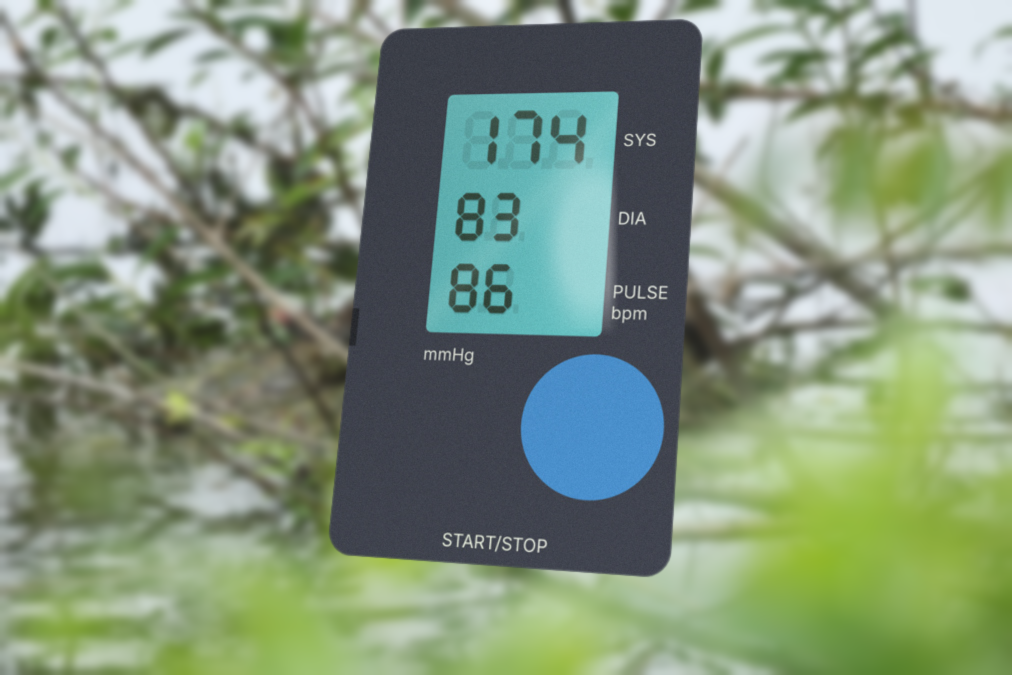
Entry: 174 mmHg
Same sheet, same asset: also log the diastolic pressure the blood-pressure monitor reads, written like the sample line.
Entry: 83 mmHg
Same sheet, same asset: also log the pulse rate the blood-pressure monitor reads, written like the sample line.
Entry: 86 bpm
